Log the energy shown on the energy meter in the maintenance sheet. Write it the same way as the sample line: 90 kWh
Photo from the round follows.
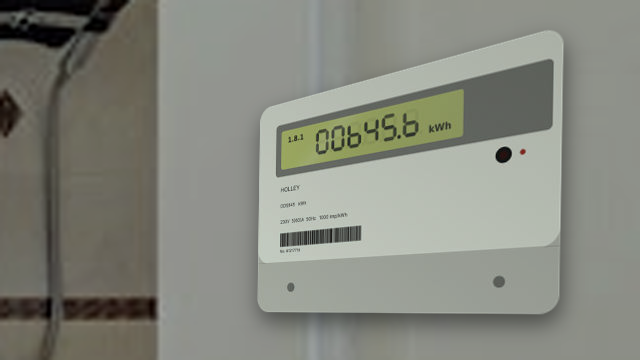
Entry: 645.6 kWh
